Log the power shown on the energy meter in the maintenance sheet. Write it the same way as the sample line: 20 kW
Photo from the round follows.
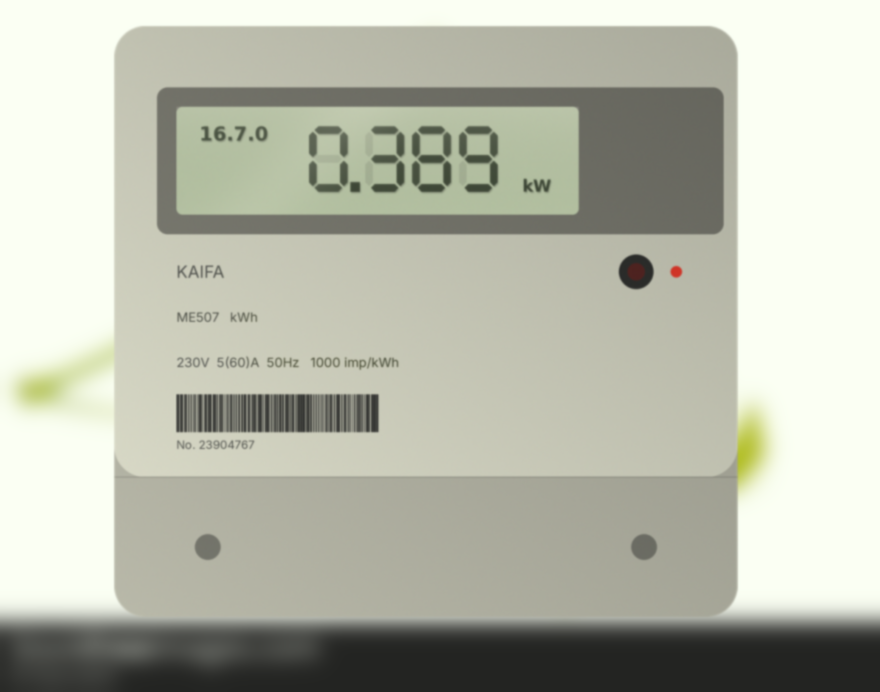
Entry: 0.389 kW
